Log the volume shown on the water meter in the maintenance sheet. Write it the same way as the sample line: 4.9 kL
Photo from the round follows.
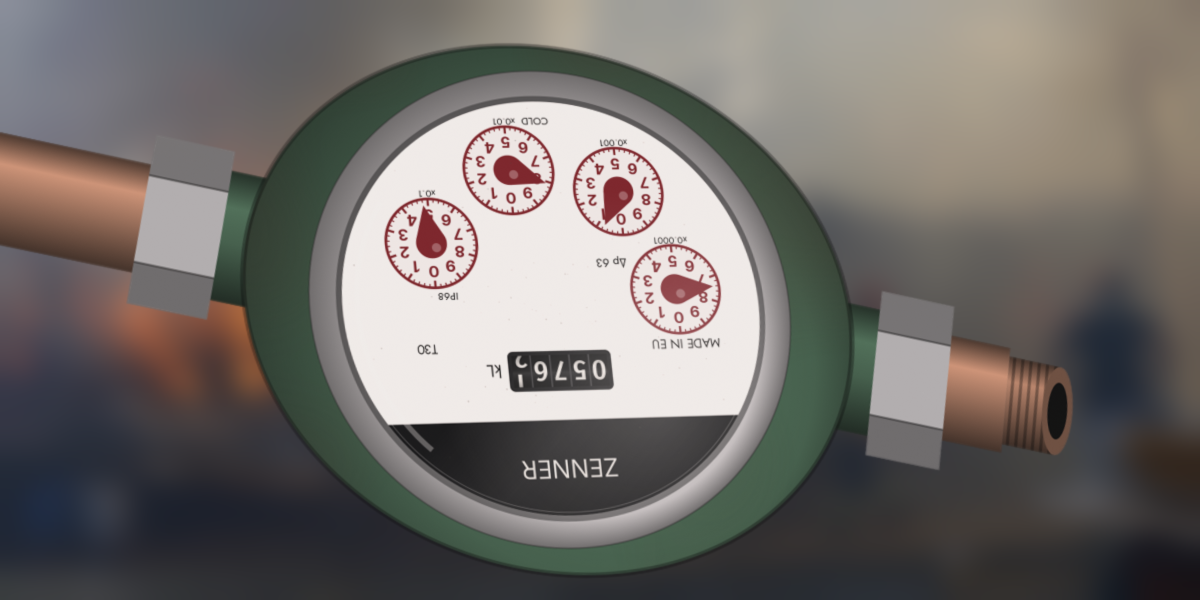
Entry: 5761.4807 kL
